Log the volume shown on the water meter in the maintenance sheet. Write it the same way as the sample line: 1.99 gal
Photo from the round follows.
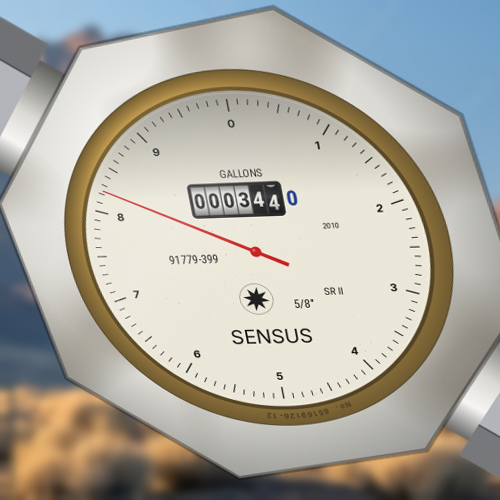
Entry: 3438.2 gal
